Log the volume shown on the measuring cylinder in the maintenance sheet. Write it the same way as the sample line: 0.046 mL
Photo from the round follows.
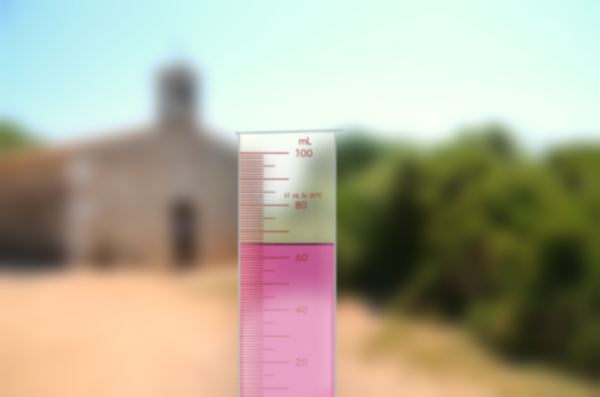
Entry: 65 mL
